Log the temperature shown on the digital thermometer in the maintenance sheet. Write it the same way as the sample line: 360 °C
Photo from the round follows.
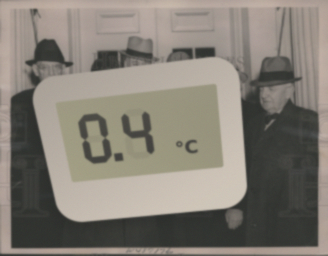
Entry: 0.4 °C
